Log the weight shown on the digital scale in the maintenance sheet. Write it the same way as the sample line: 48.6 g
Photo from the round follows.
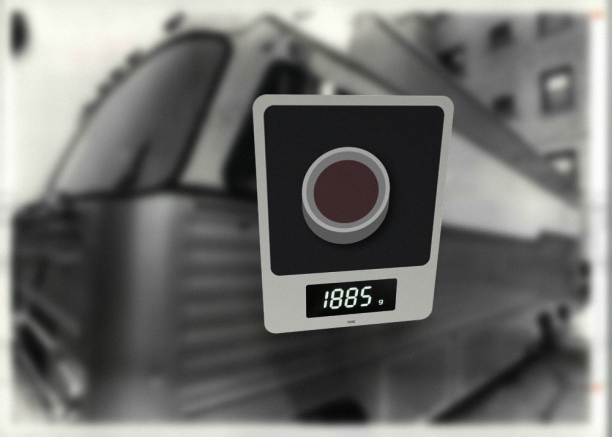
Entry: 1885 g
